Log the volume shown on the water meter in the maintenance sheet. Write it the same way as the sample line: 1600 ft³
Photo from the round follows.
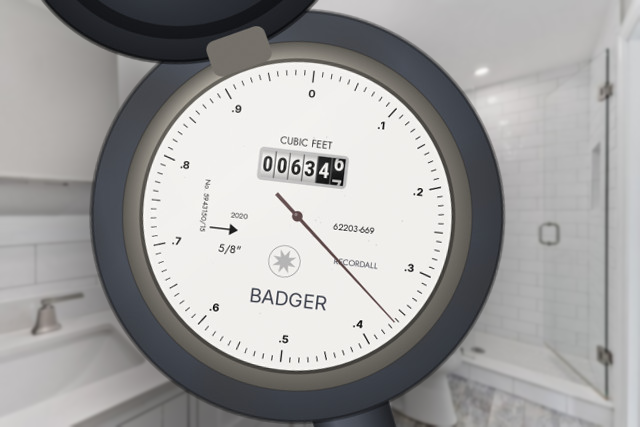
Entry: 6346.36 ft³
